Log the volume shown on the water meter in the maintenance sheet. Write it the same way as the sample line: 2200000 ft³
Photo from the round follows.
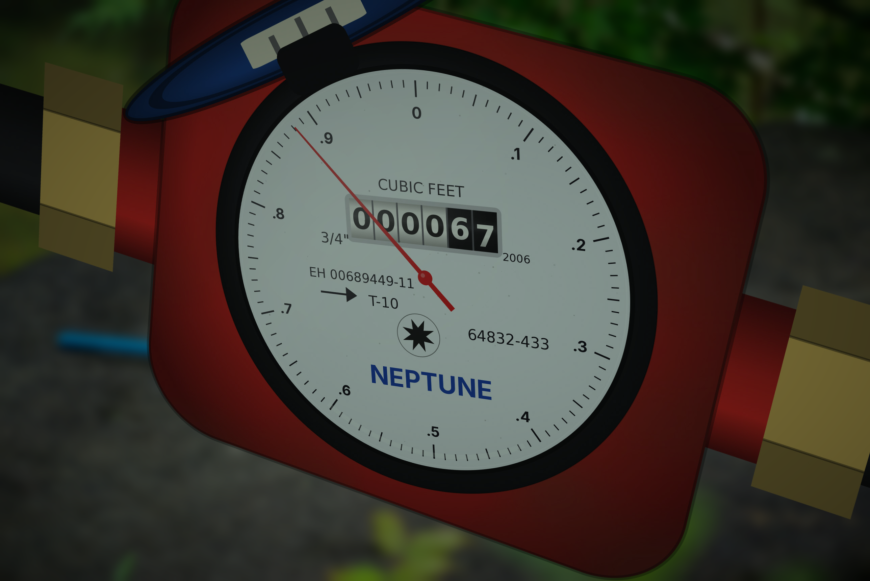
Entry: 66.88 ft³
